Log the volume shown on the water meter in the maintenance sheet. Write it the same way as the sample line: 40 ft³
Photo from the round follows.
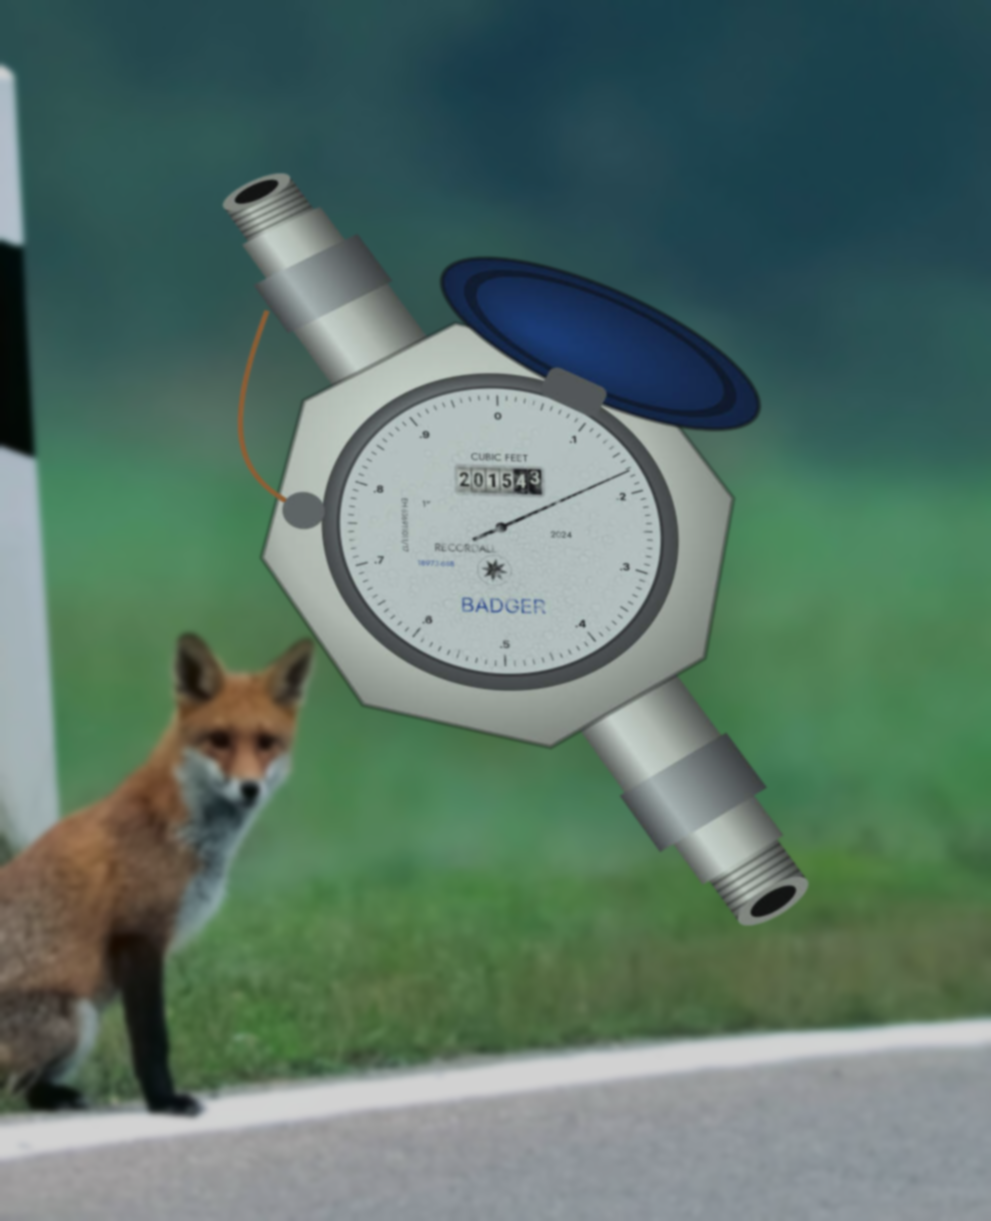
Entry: 201543.17 ft³
